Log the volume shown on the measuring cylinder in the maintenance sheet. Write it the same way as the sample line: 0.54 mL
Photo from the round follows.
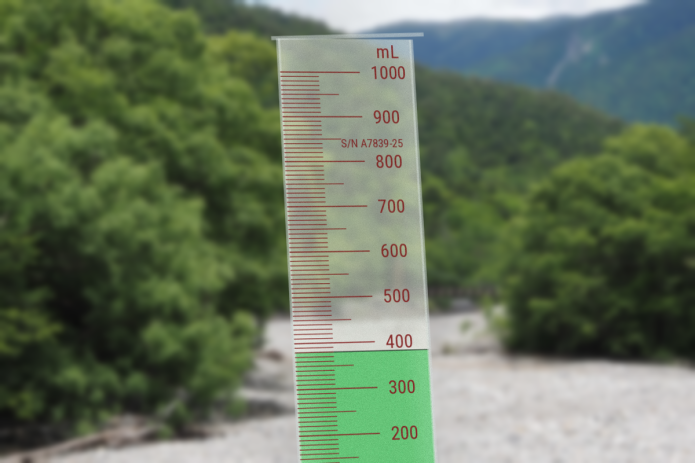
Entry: 380 mL
